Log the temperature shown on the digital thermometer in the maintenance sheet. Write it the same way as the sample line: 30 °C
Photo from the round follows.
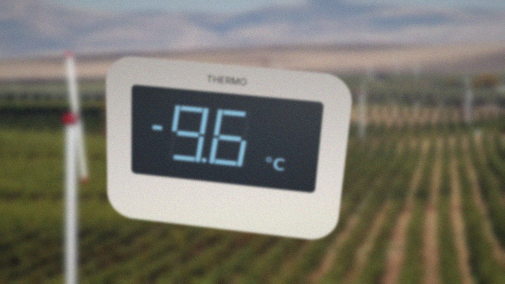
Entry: -9.6 °C
